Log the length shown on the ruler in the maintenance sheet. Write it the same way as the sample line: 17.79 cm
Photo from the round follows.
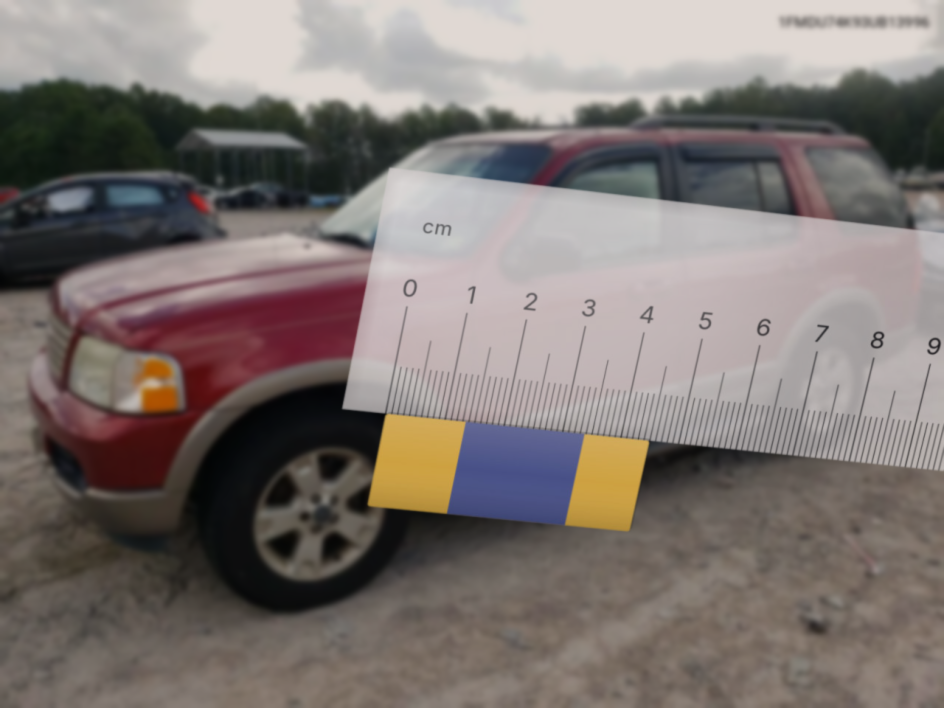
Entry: 4.5 cm
